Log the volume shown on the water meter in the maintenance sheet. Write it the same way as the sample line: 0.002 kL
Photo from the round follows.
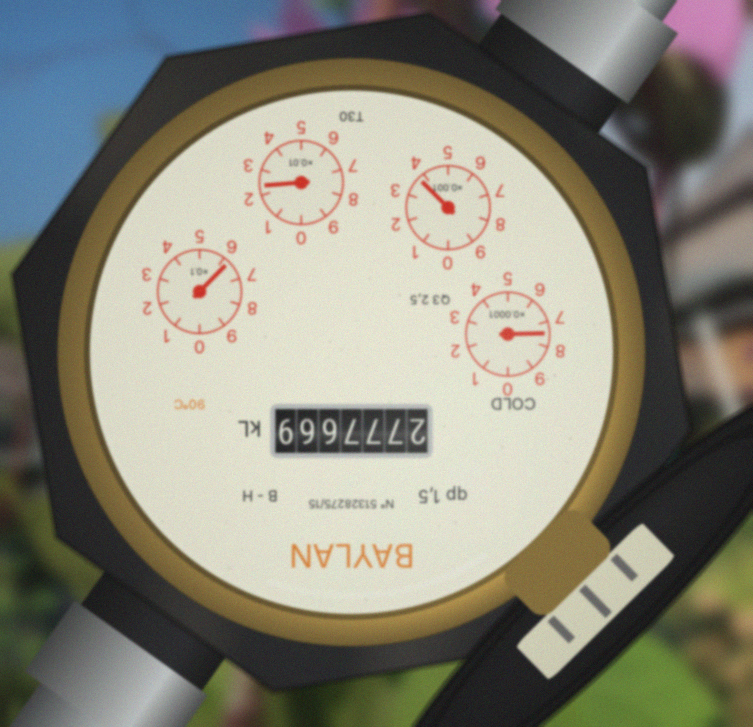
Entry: 2777669.6237 kL
